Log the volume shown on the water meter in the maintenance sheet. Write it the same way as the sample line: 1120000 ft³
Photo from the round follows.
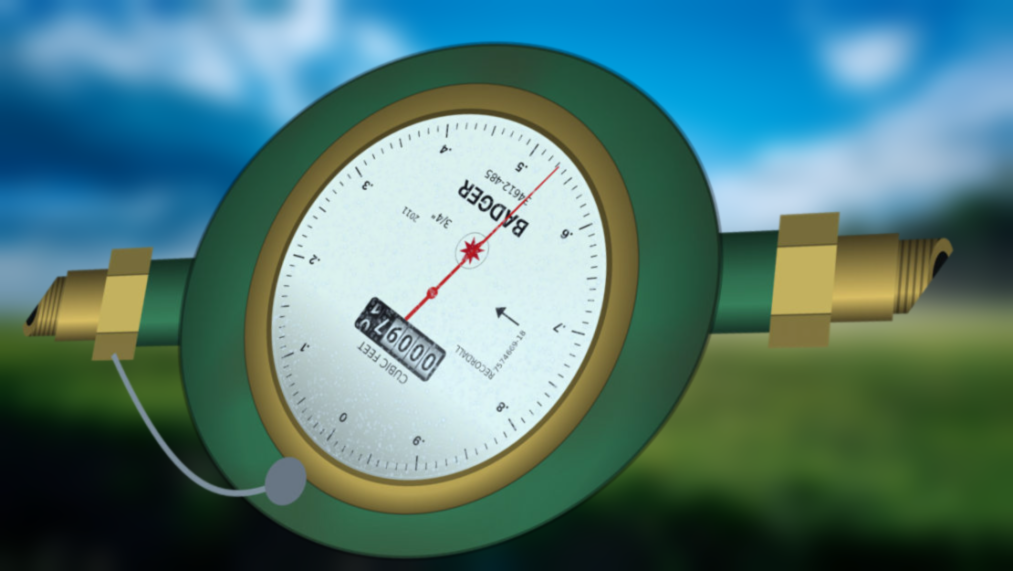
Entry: 970.53 ft³
